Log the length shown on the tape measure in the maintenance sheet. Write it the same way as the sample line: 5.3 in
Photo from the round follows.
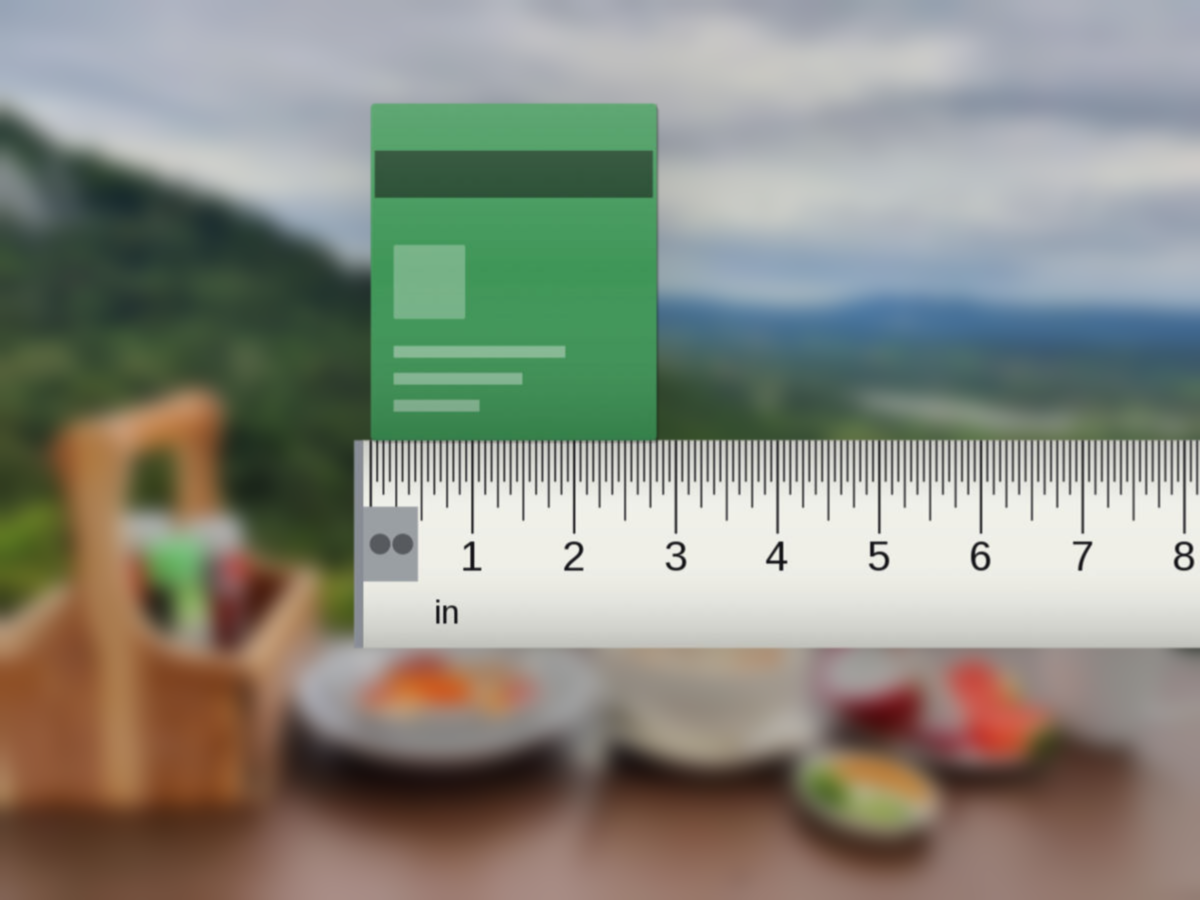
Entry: 2.8125 in
